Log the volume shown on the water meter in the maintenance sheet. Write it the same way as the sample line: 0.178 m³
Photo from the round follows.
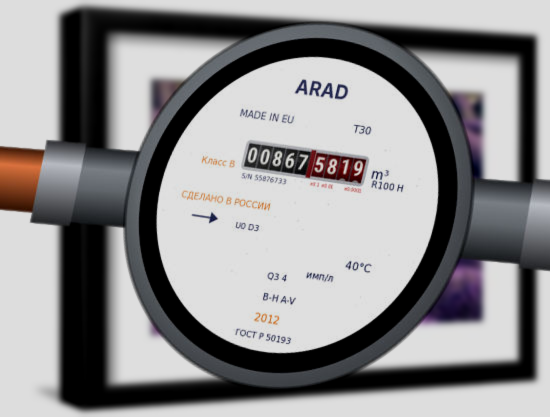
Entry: 867.5819 m³
